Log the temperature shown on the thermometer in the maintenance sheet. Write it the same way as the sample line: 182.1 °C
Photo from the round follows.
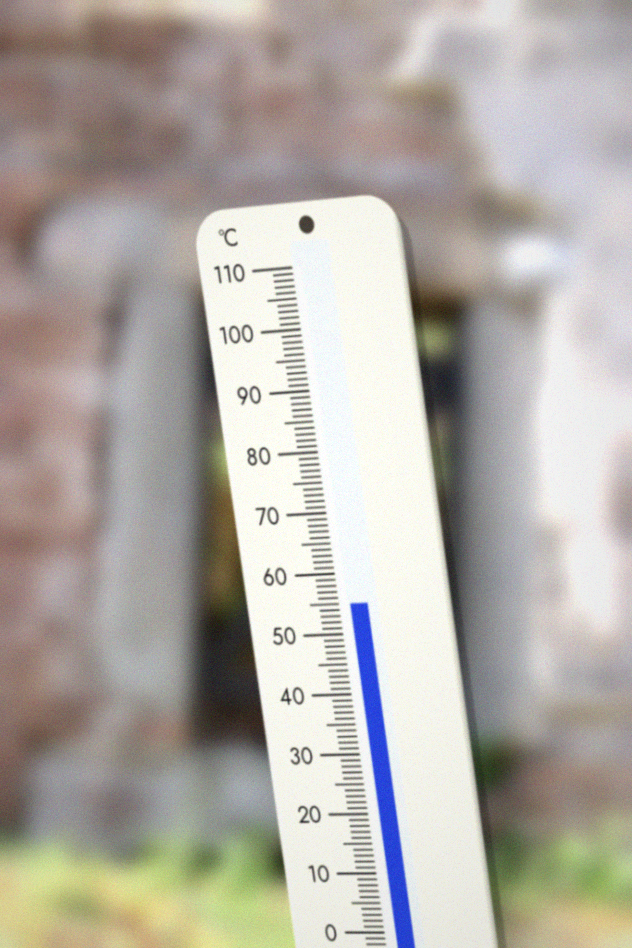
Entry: 55 °C
